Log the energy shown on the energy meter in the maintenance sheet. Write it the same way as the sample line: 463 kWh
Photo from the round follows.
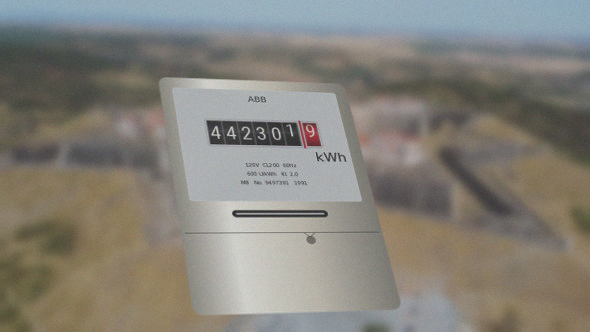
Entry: 442301.9 kWh
